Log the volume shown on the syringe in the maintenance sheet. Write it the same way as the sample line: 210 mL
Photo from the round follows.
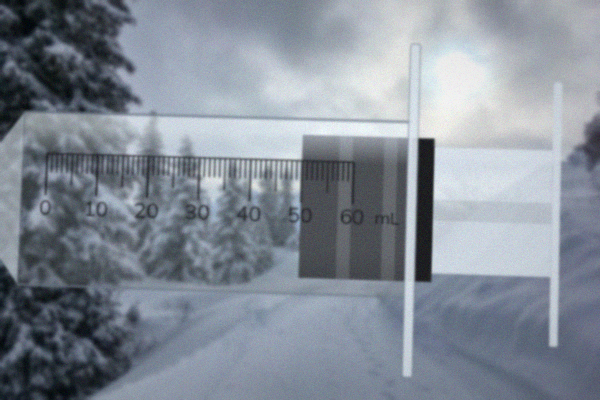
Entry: 50 mL
